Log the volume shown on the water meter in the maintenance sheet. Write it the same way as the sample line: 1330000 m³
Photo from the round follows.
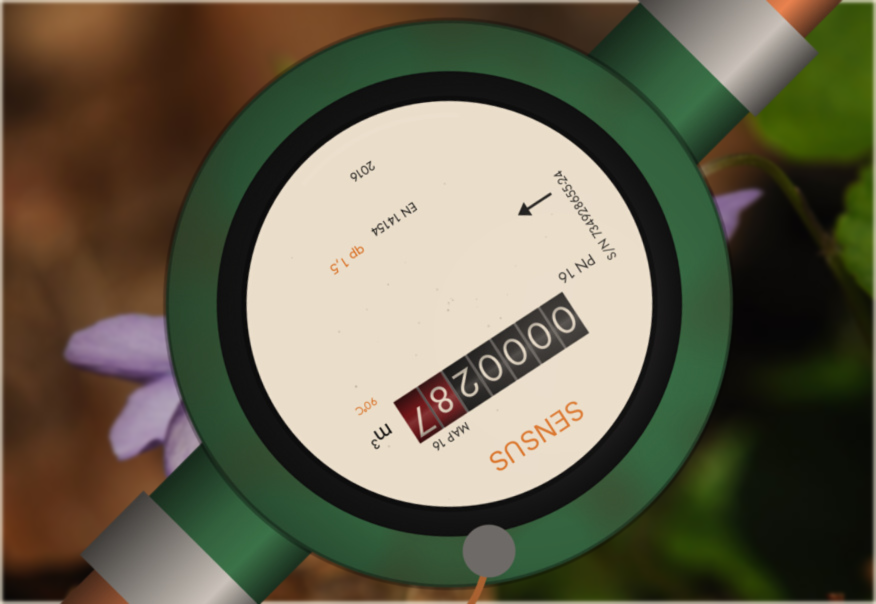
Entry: 2.87 m³
